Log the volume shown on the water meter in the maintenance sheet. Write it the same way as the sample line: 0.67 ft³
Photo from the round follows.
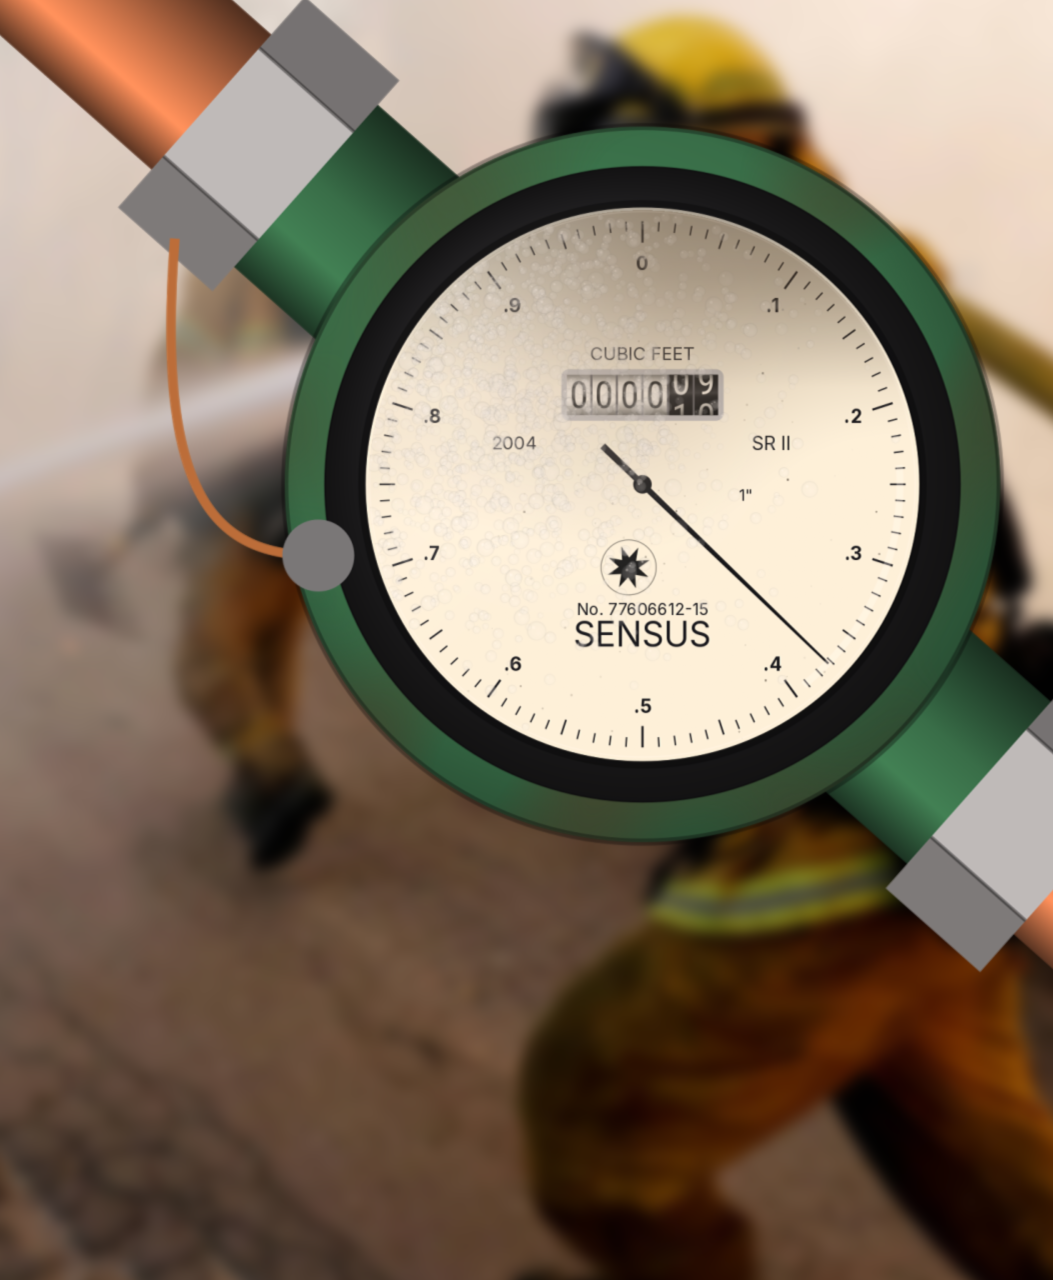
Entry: 9.37 ft³
